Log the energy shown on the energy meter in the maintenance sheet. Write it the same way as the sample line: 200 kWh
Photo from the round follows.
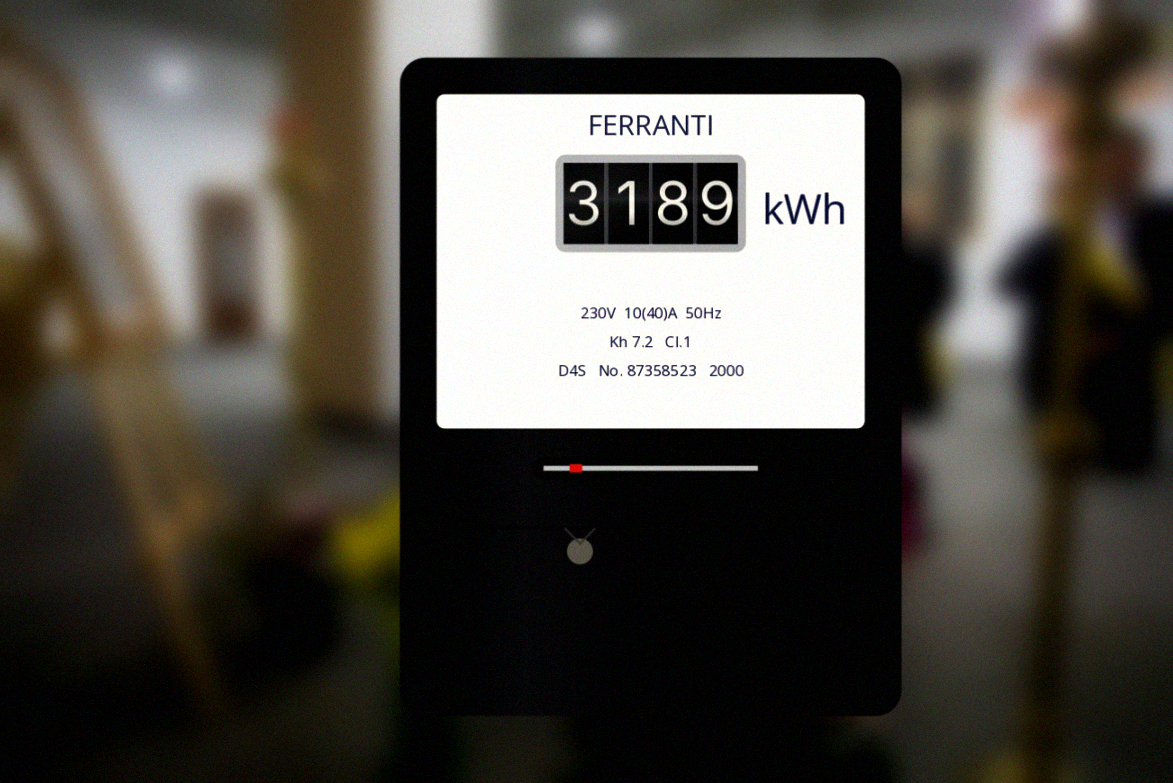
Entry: 3189 kWh
